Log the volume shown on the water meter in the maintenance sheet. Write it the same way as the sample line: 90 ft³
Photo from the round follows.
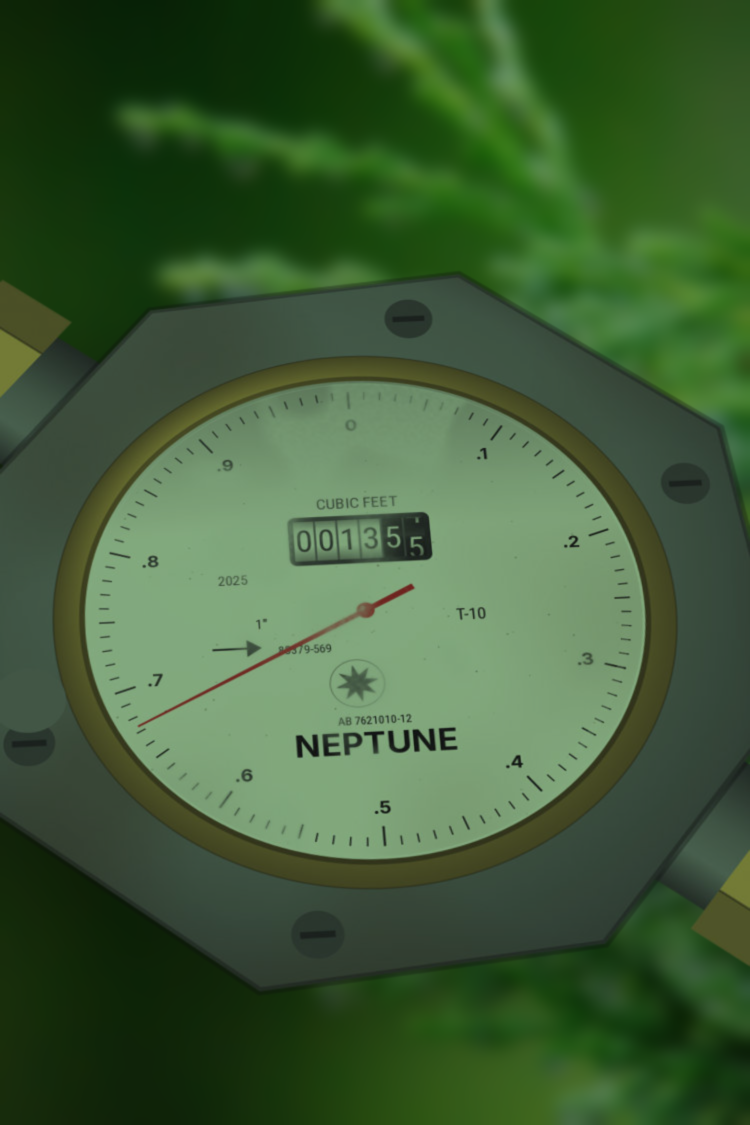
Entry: 1354.67 ft³
